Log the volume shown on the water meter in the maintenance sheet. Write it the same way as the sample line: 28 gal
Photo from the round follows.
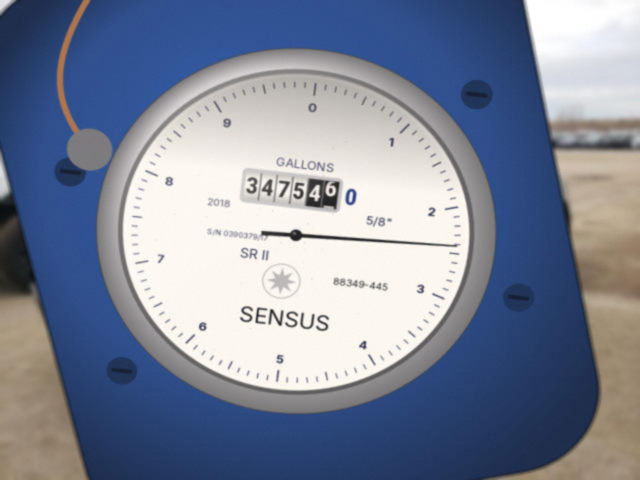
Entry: 3475462.4 gal
